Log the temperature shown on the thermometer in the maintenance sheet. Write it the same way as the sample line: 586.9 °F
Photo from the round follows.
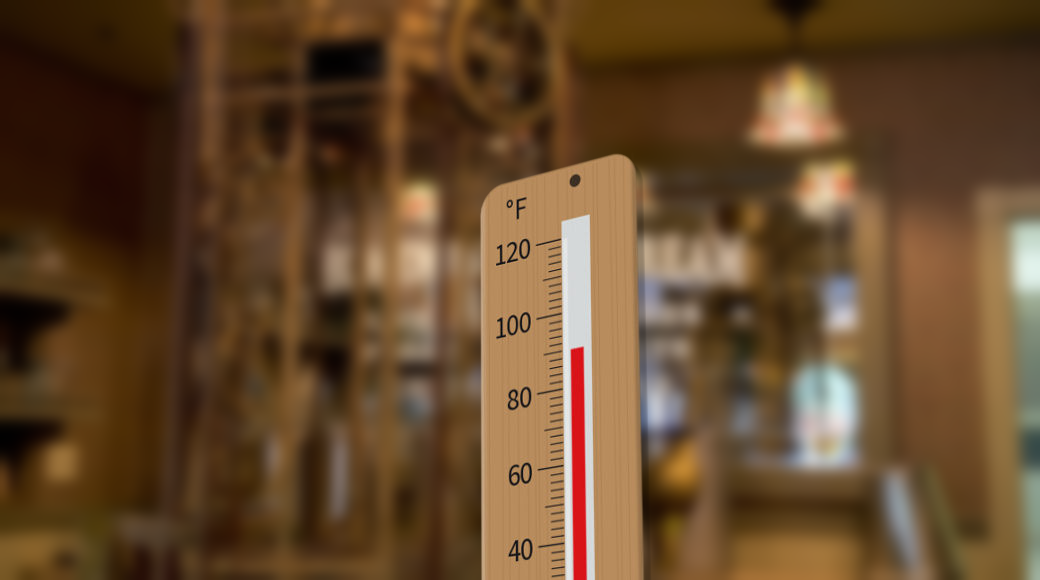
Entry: 90 °F
